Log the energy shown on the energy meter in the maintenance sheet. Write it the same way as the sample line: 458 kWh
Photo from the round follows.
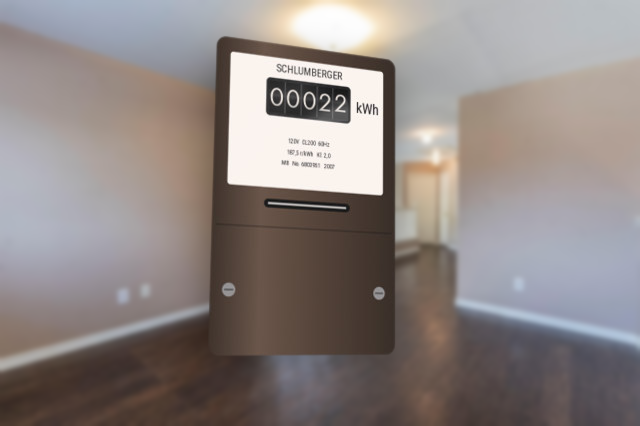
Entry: 22 kWh
